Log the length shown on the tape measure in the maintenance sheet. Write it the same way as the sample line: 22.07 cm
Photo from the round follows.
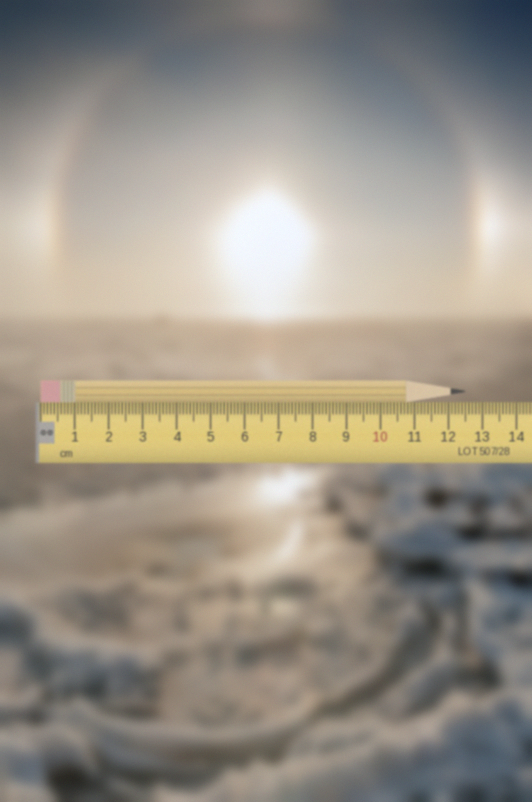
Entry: 12.5 cm
